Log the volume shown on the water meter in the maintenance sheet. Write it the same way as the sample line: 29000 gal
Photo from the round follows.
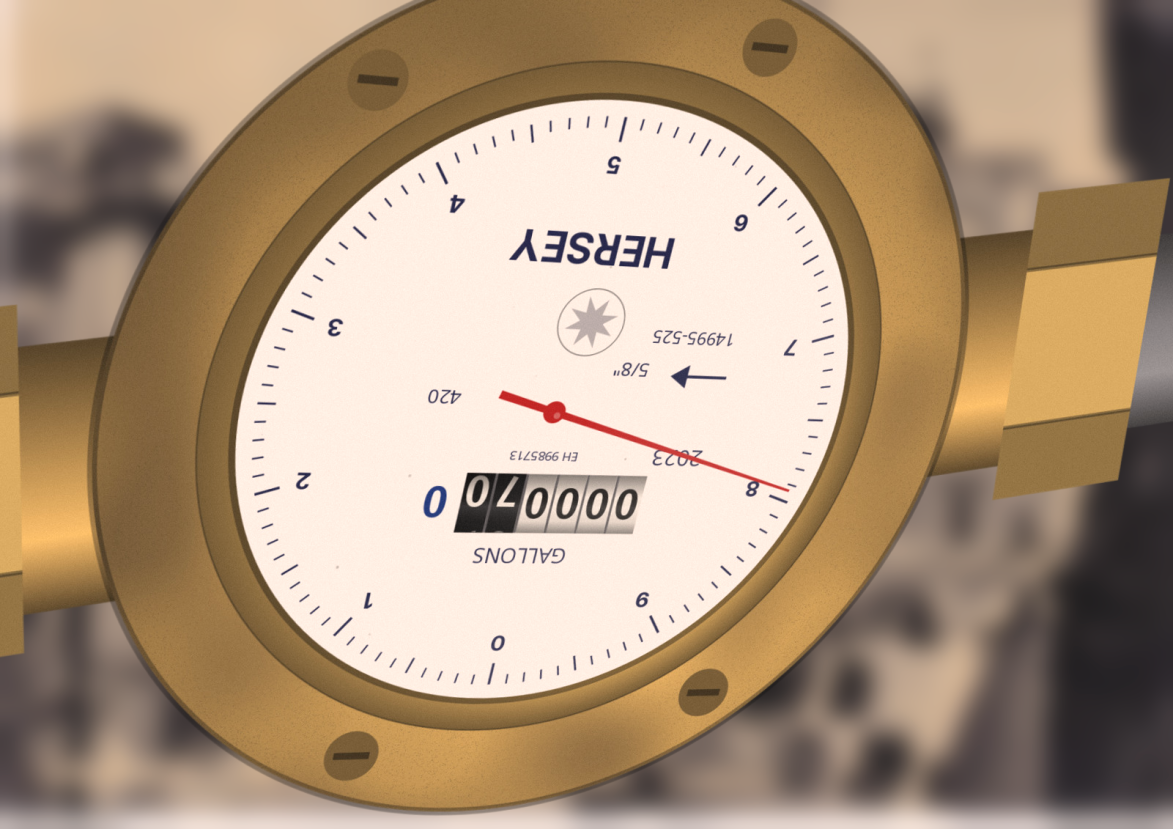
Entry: 697.9 gal
